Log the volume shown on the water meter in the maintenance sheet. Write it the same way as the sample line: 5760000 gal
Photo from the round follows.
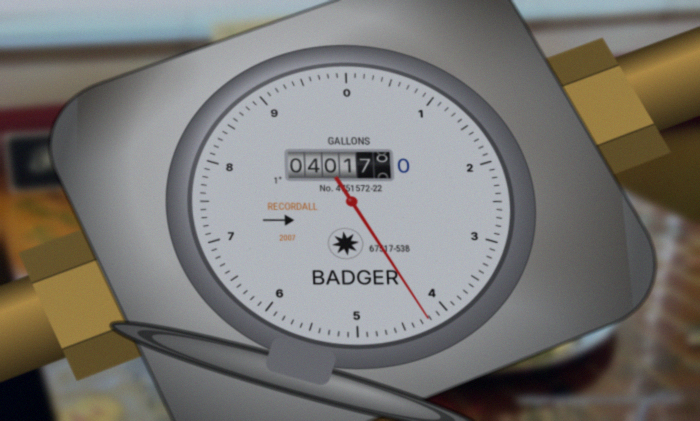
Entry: 401784.2 gal
